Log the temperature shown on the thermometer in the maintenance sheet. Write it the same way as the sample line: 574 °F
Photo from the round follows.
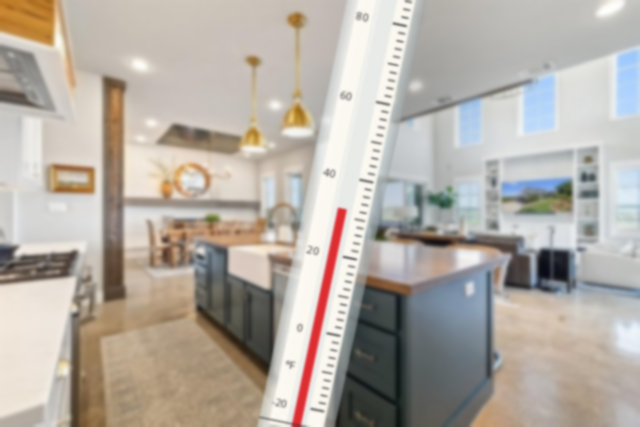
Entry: 32 °F
